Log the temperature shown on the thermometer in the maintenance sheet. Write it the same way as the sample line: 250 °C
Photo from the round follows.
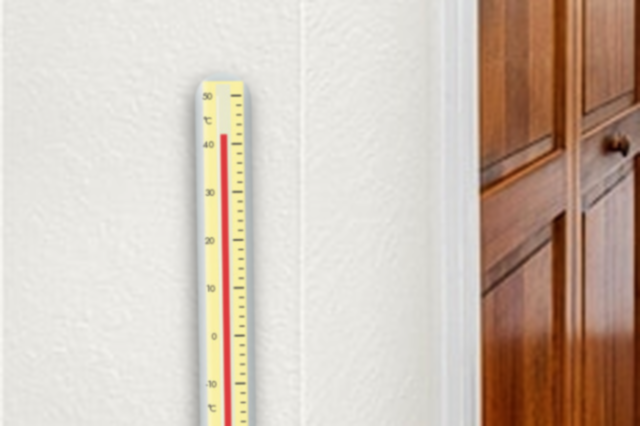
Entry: 42 °C
